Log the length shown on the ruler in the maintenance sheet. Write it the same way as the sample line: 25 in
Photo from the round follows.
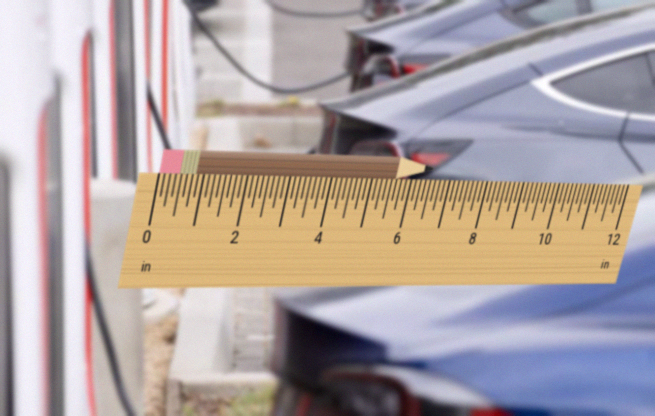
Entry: 6.5 in
